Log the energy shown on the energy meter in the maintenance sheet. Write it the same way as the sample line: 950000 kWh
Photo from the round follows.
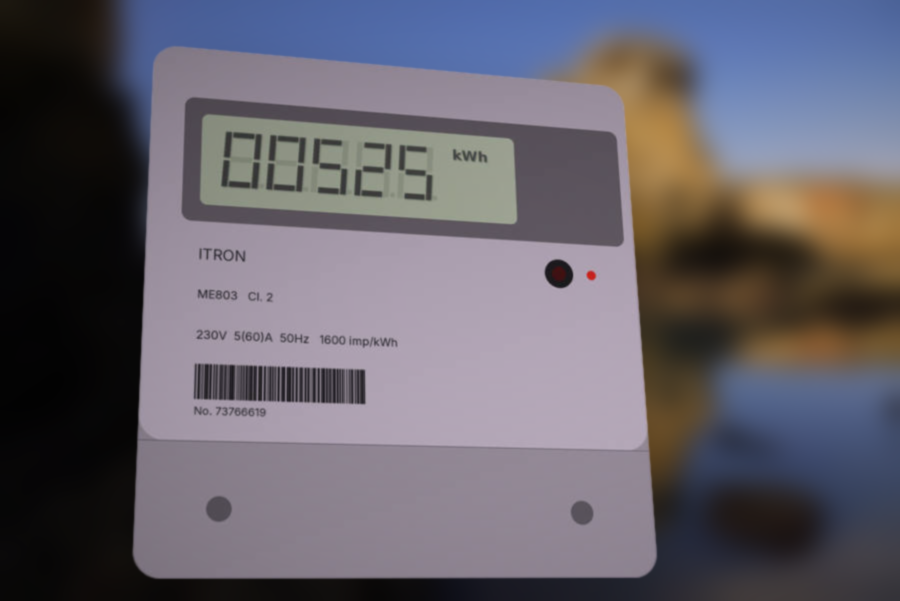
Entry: 525 kWh
